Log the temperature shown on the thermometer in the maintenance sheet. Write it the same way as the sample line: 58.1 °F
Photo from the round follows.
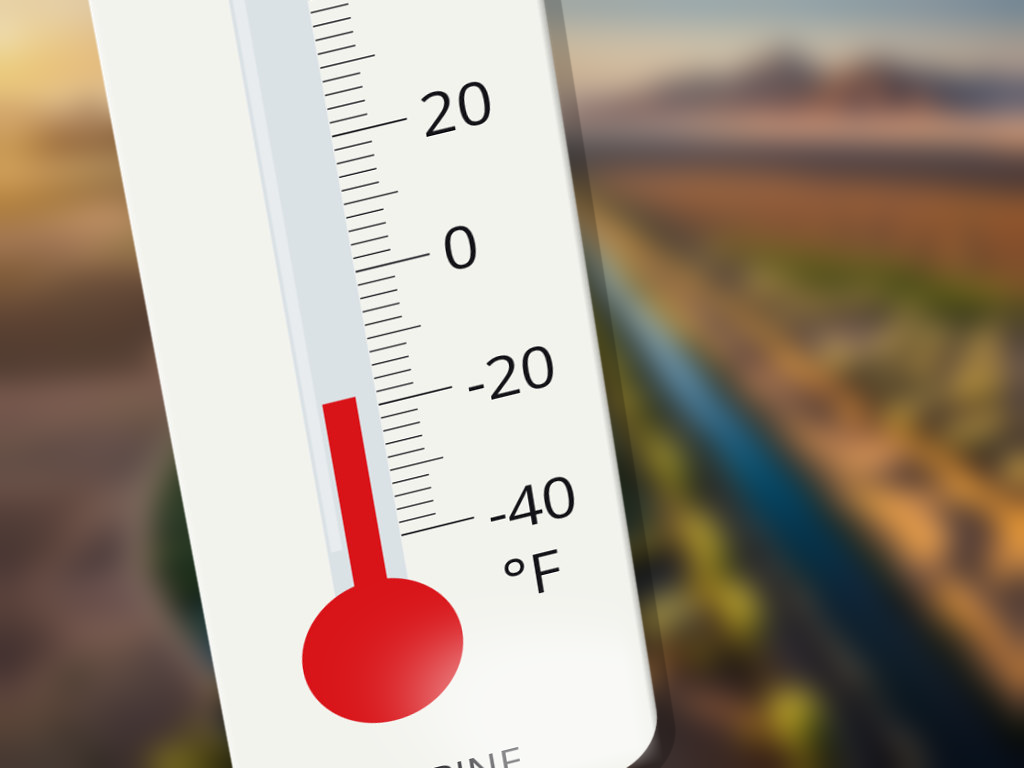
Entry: -18 °F
